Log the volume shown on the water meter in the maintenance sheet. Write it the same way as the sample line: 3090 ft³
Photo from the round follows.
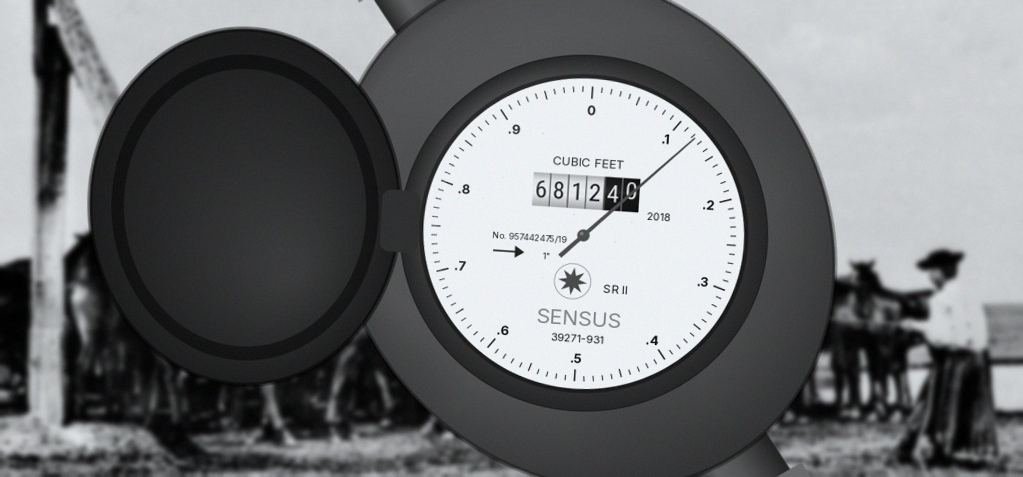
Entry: 681240.12 ft³
